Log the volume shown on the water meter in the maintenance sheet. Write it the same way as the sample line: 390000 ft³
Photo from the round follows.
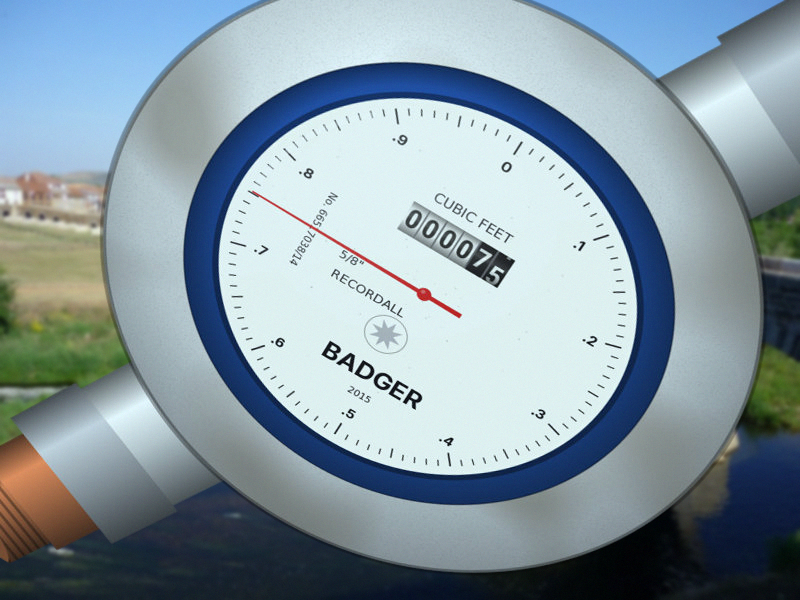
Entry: 74.75 ft³
